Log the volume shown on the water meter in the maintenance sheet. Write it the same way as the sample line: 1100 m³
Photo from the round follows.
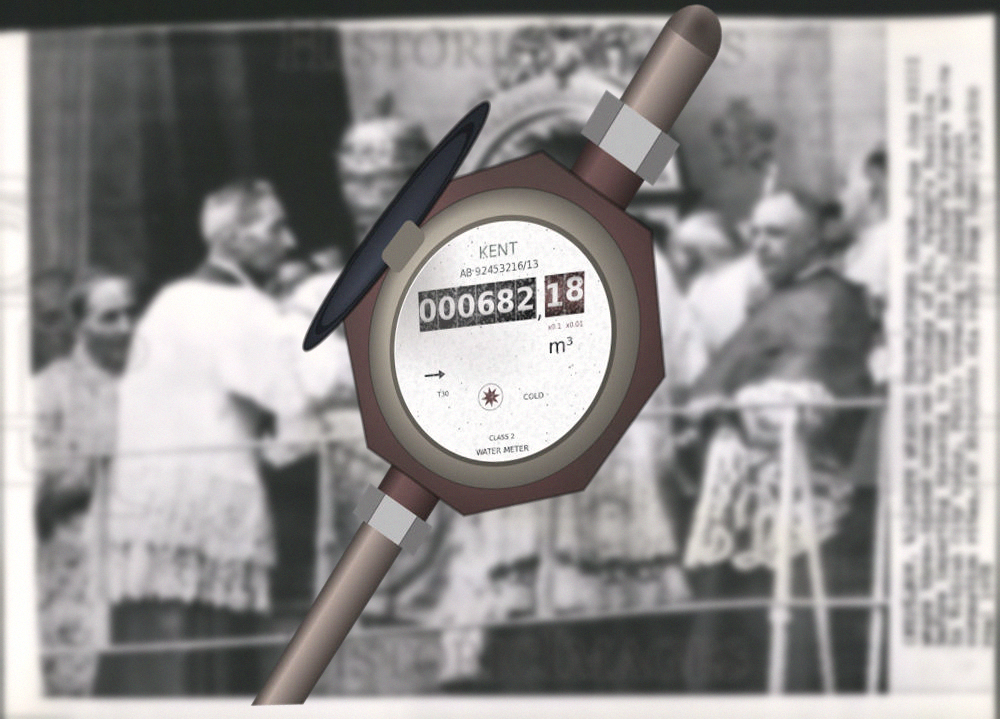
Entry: 682.18 m³
